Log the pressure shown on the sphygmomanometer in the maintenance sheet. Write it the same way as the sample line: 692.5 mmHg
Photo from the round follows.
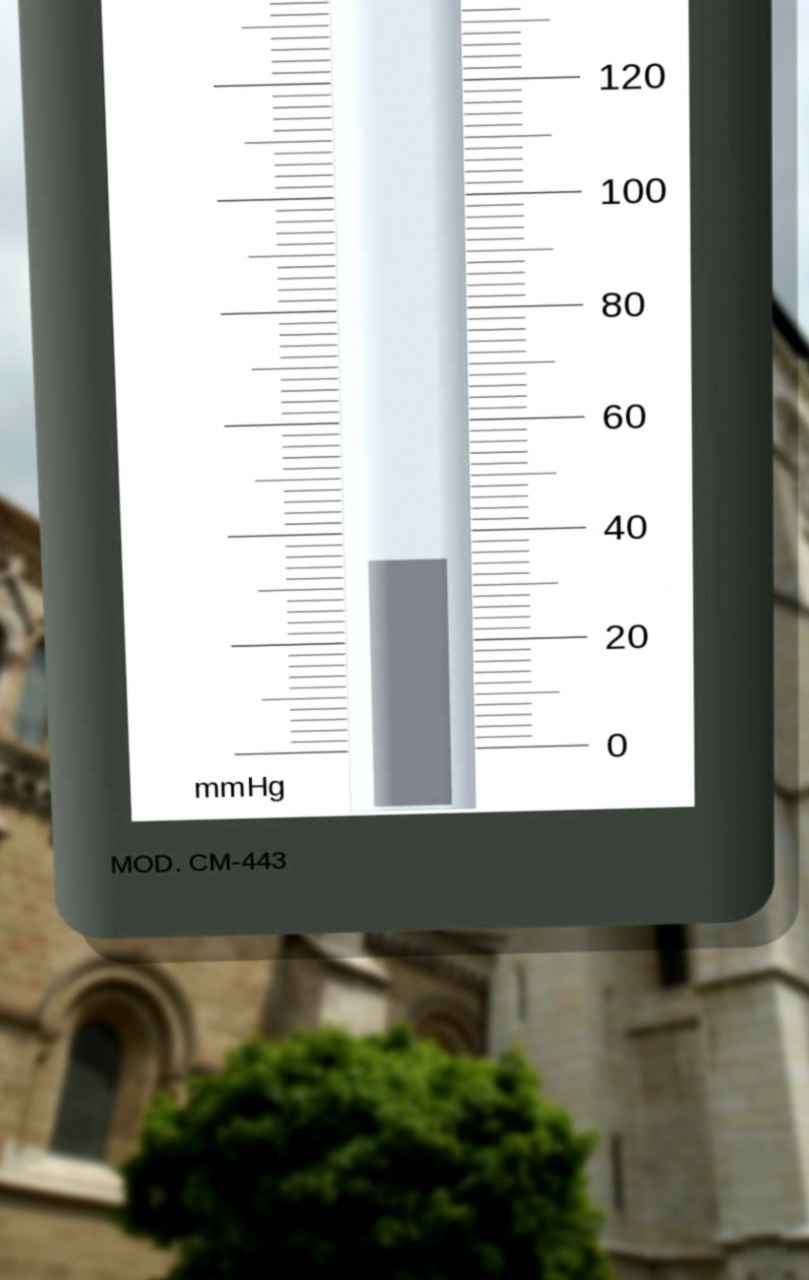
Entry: 35 mmHg
